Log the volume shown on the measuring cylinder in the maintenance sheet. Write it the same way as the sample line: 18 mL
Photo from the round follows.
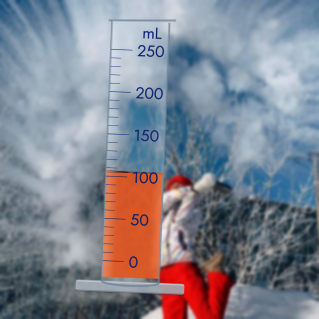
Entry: 105 mL
